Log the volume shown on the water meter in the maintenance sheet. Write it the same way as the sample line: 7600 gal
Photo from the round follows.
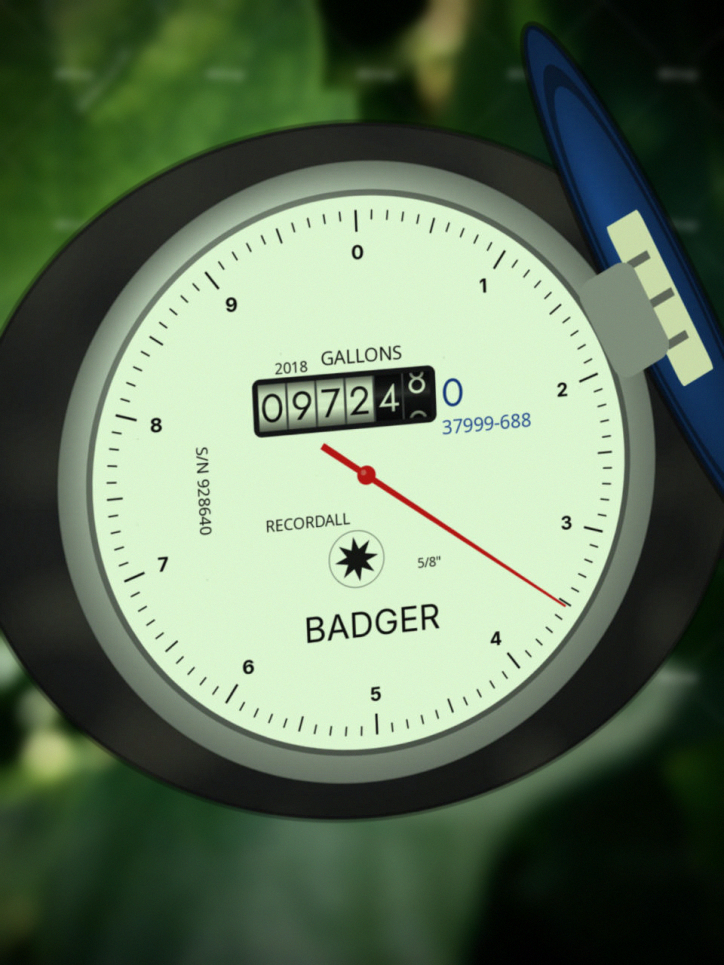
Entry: 972483.5 gal
